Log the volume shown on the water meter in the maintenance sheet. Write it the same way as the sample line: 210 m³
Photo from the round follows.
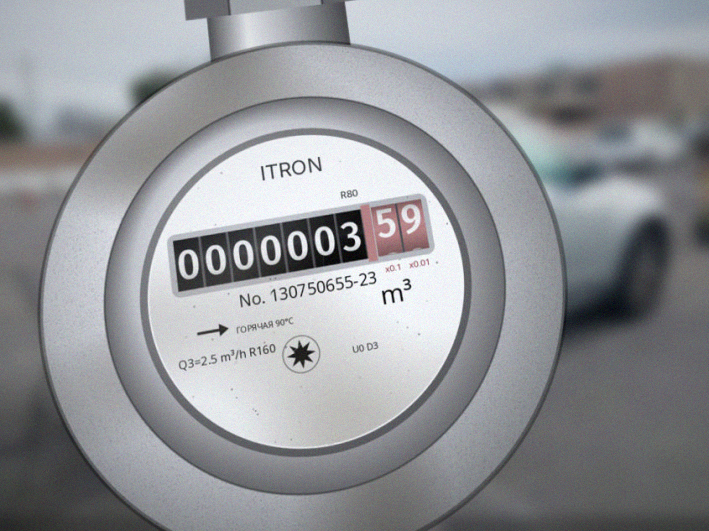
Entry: 3.59 m³
